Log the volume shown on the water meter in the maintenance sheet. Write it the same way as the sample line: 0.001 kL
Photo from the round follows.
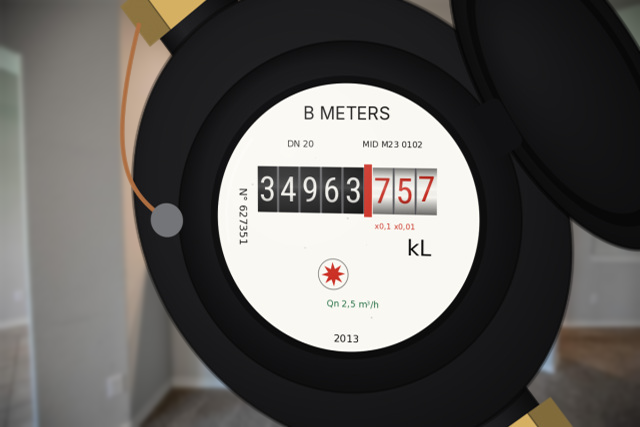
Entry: 34963.757 kL
